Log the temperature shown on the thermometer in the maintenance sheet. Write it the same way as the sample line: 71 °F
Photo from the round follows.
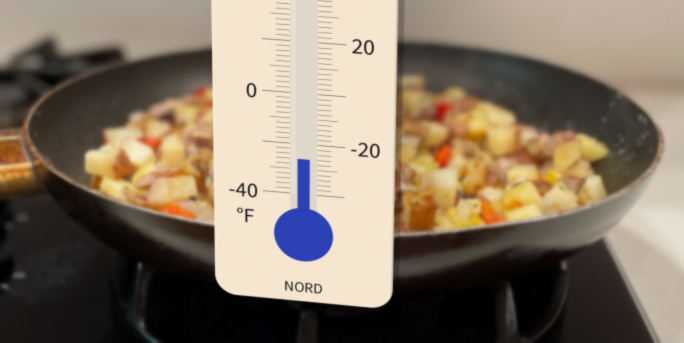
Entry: -26 °F
